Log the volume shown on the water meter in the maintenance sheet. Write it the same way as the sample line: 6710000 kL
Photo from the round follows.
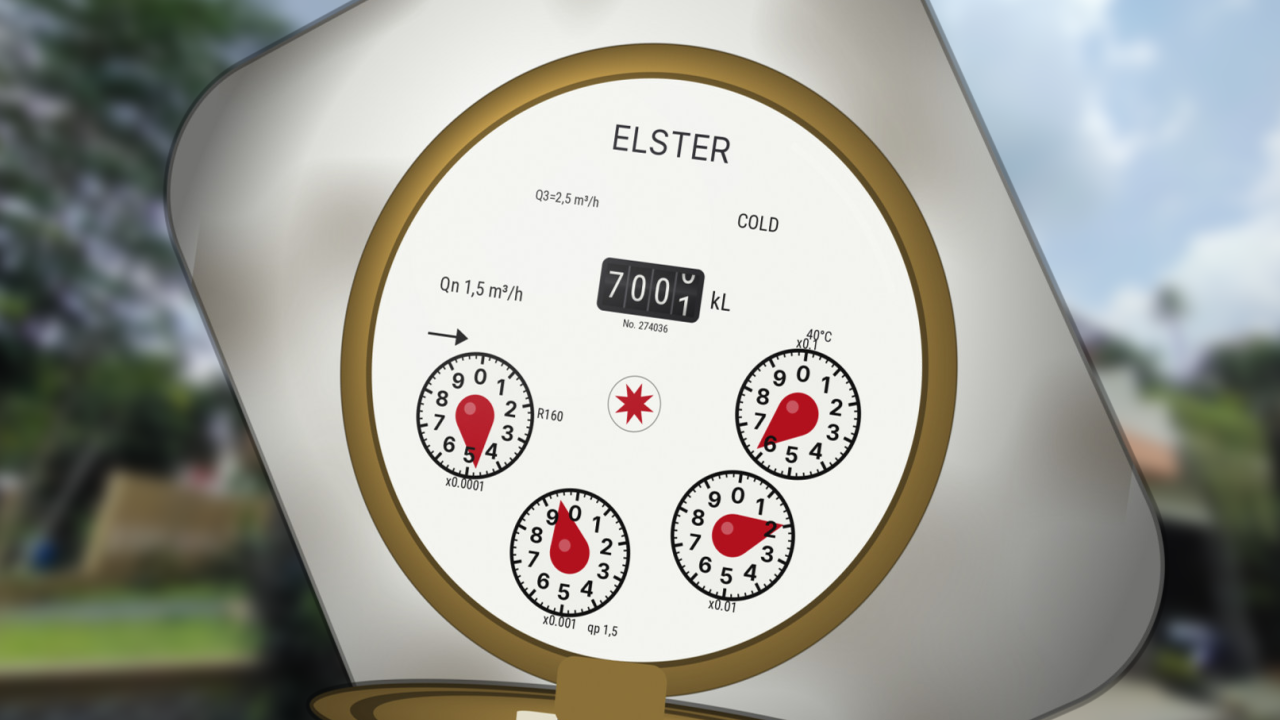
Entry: 7000.6194 kL
